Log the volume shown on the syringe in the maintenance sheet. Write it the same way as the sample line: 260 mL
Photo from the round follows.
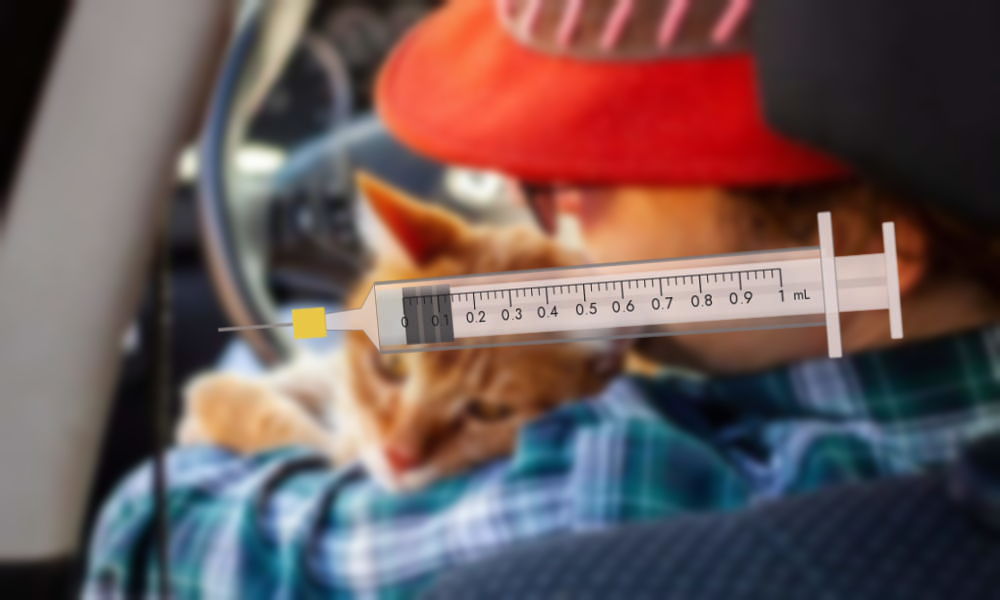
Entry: 0 mL
